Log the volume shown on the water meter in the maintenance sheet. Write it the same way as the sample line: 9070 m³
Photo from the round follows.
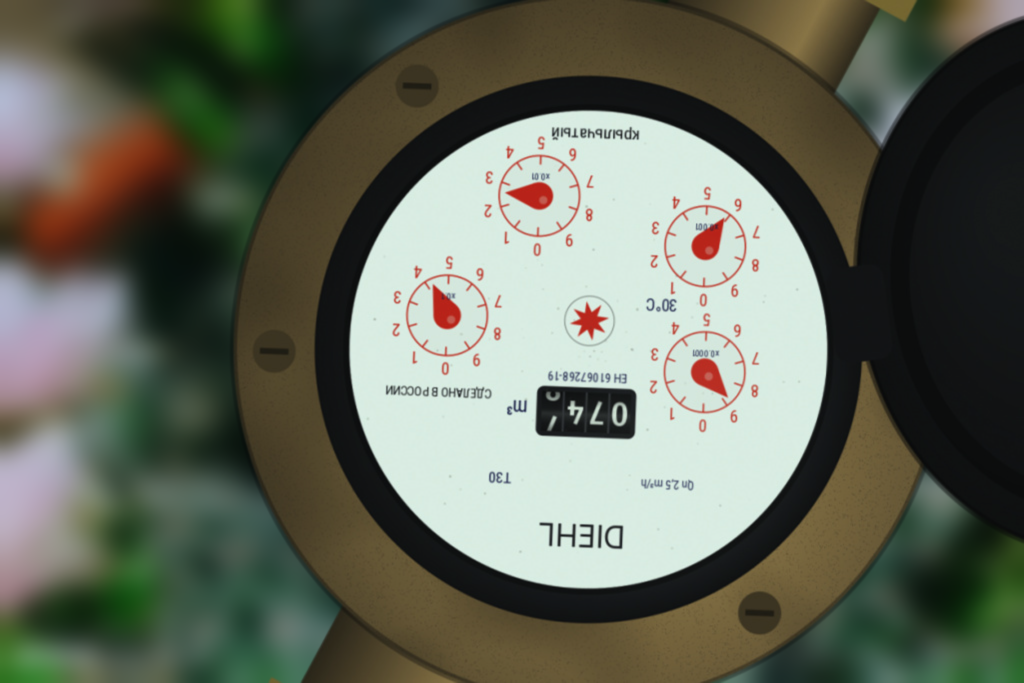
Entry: 747.4258 m³
